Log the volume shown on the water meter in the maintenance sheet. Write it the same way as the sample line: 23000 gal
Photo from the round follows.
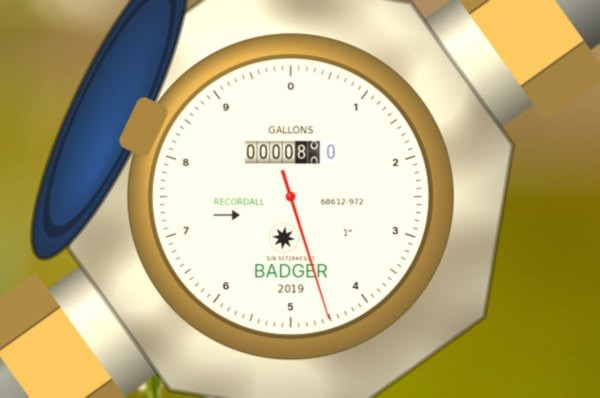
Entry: 884.5 gal
